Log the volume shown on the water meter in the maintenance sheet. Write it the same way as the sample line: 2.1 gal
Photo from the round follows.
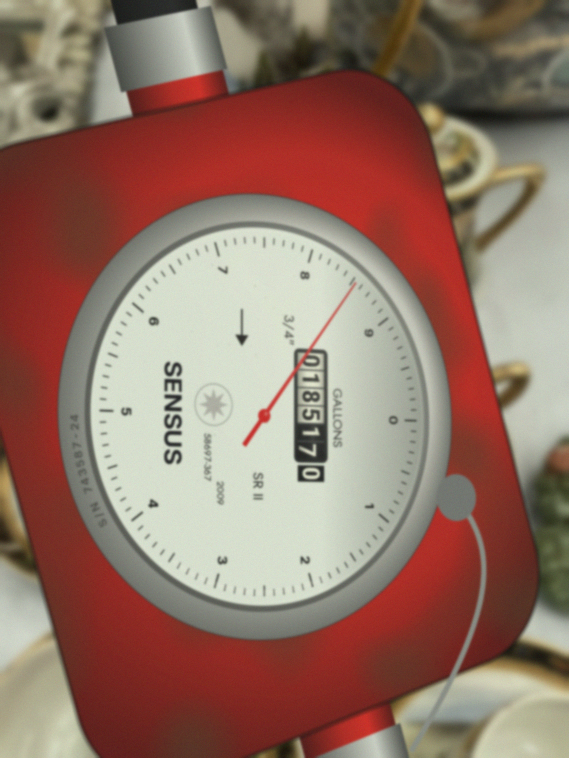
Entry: 185168.5 gal
